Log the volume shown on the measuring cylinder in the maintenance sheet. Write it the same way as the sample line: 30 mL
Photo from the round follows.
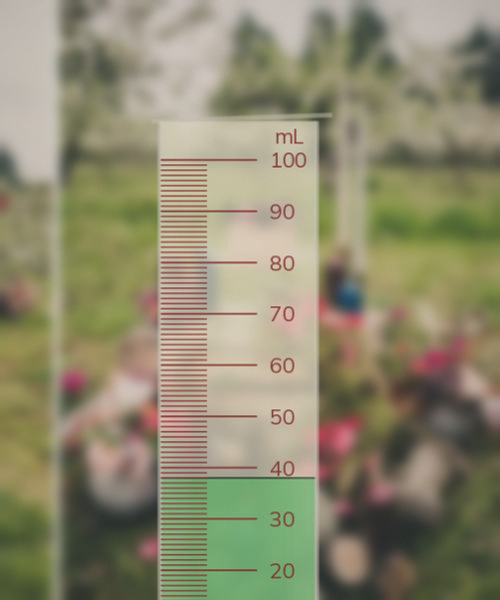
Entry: 38 mL
